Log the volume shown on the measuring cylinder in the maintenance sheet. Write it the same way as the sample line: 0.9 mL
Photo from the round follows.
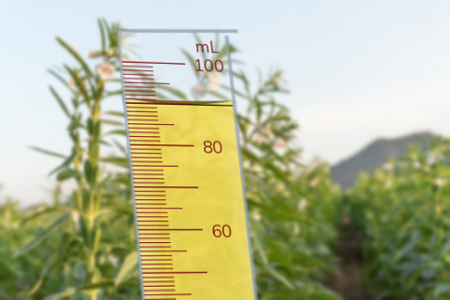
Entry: 90 mL
